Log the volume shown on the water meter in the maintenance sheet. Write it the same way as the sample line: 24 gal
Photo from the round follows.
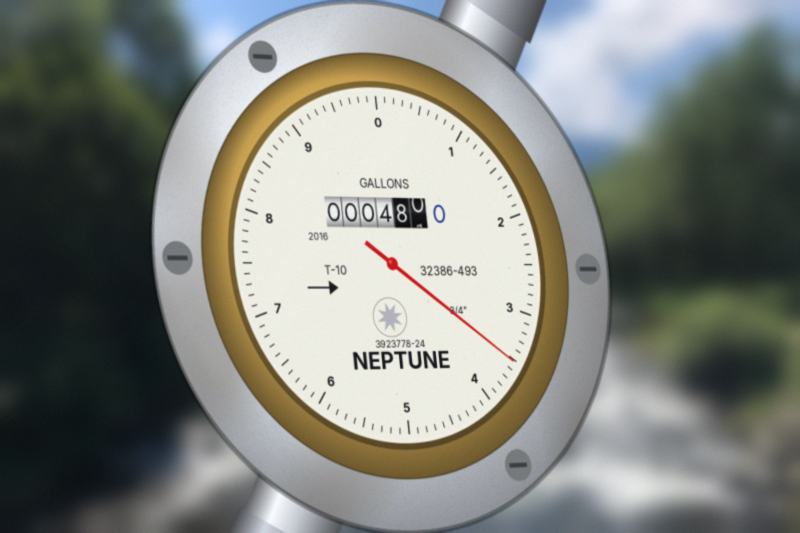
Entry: 4803.5 gal
